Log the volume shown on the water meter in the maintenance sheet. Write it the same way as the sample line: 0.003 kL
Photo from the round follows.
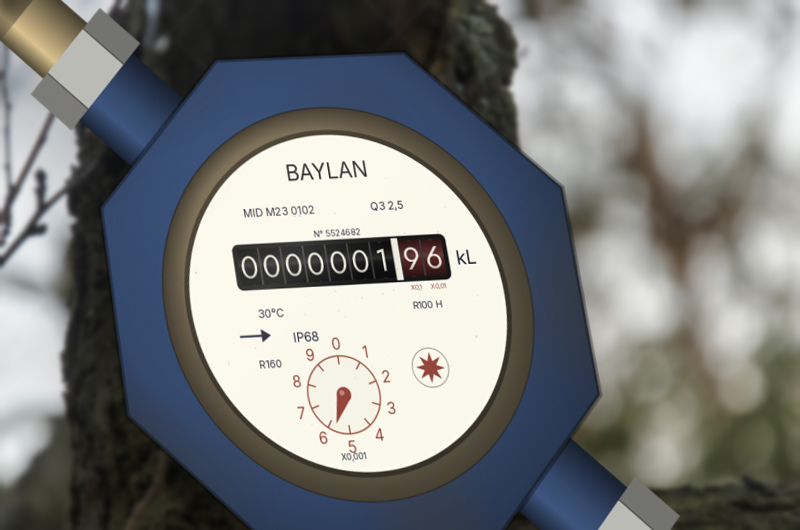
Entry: 1.965 kL
